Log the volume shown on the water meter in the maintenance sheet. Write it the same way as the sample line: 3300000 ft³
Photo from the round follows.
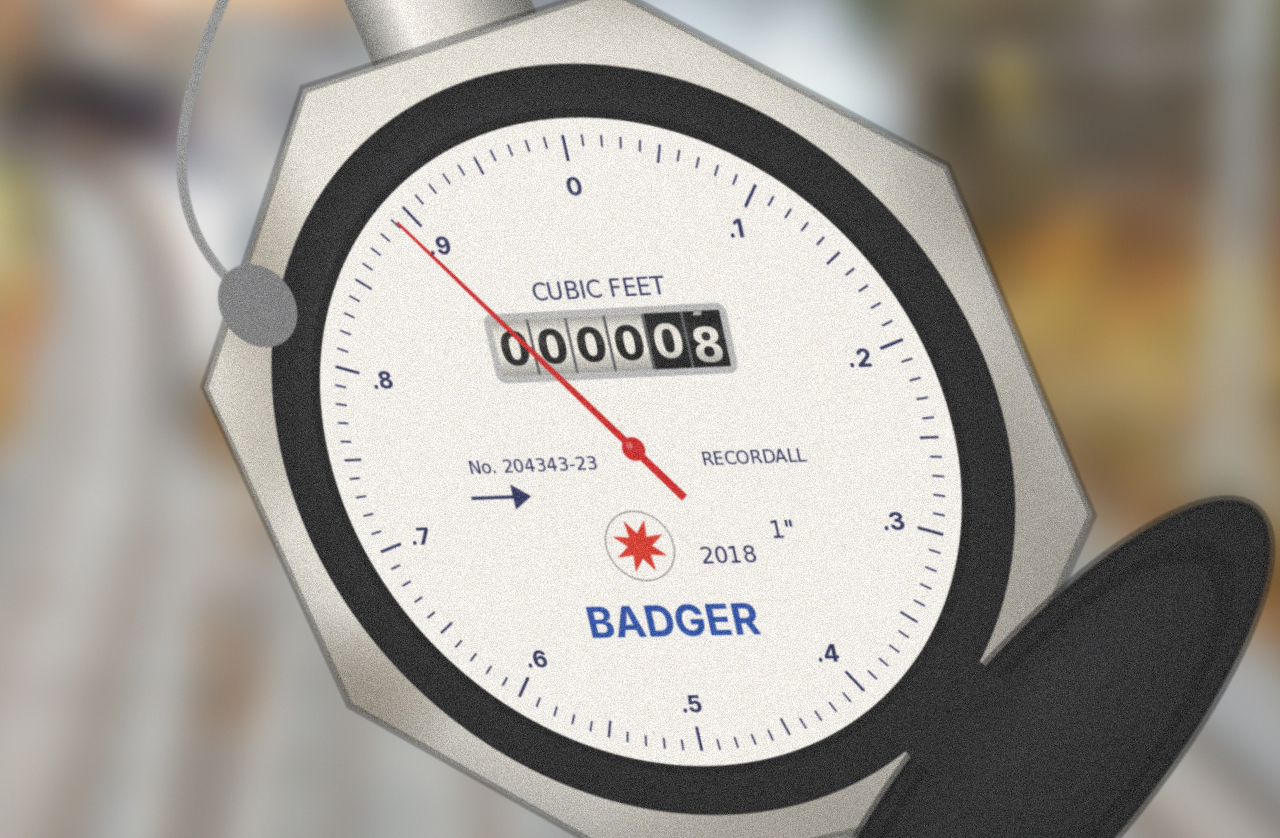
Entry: 7.89 ft³
